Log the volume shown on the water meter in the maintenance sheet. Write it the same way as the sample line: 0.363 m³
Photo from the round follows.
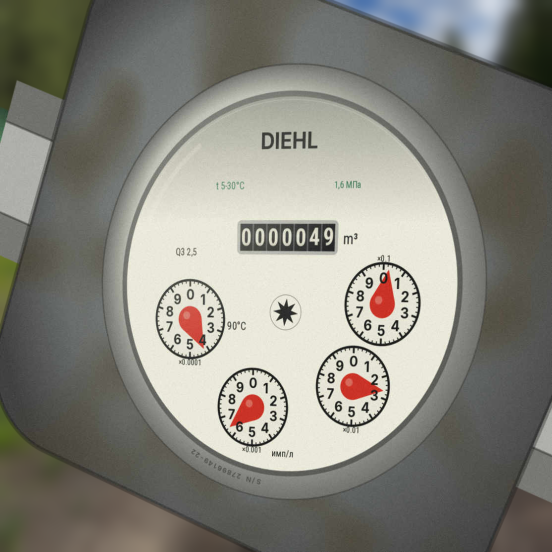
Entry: 49.0264 m³
